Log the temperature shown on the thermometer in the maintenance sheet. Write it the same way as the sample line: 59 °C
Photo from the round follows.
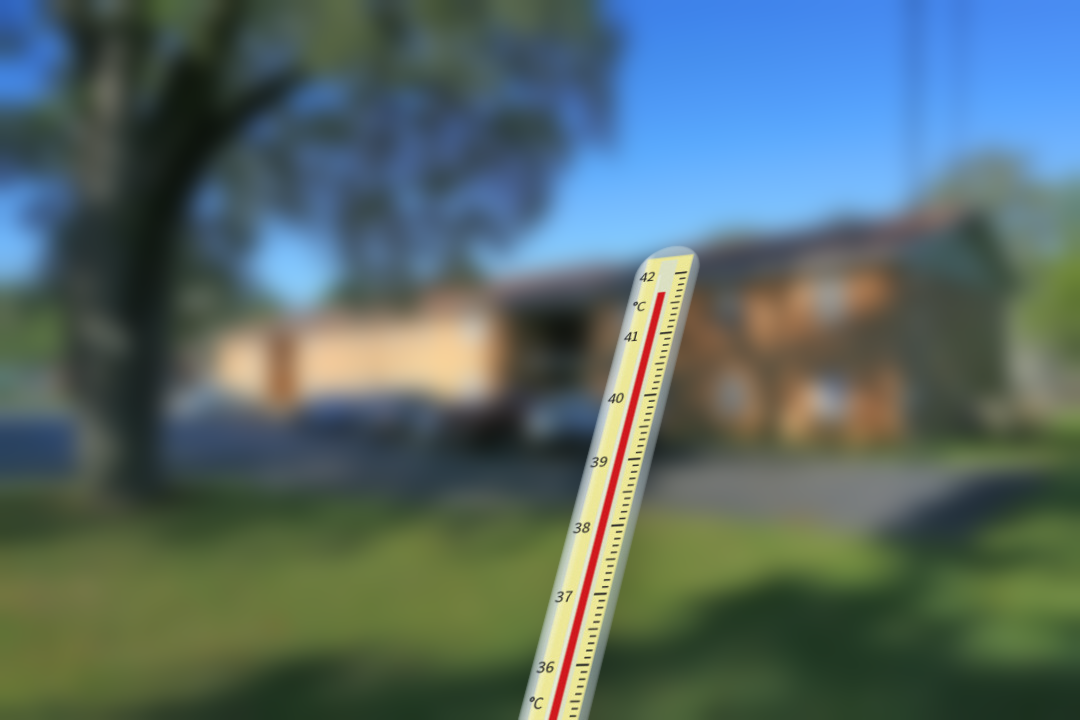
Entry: 41.7 °C
